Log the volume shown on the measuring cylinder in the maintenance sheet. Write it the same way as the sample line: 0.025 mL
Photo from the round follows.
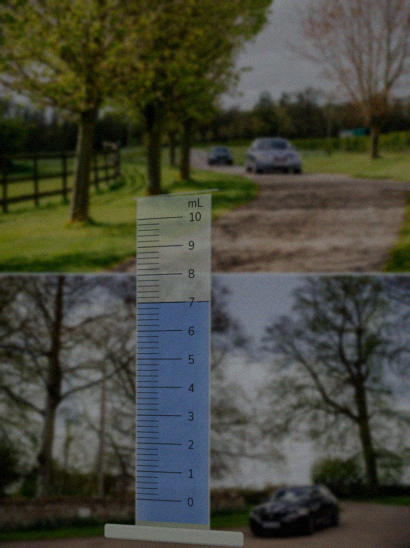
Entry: 7 mL
